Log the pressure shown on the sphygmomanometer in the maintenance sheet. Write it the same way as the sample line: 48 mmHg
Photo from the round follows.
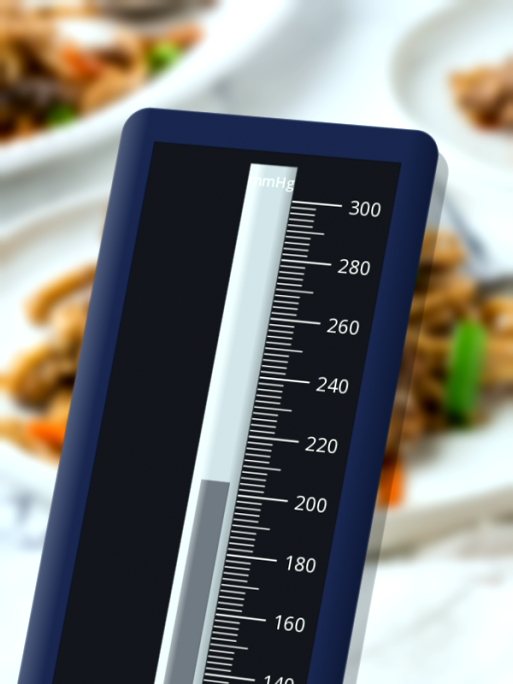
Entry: 204 mmHg
